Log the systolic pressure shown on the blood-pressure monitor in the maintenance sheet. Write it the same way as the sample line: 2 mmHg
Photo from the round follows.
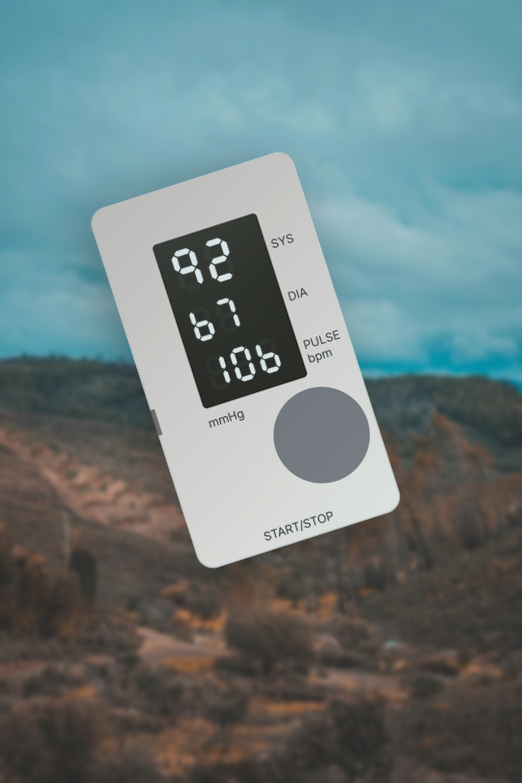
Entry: 92 mmHg
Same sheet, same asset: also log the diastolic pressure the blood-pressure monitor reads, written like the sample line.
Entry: 67 mmHg
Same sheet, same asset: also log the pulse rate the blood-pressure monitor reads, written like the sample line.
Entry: 106 bpm
